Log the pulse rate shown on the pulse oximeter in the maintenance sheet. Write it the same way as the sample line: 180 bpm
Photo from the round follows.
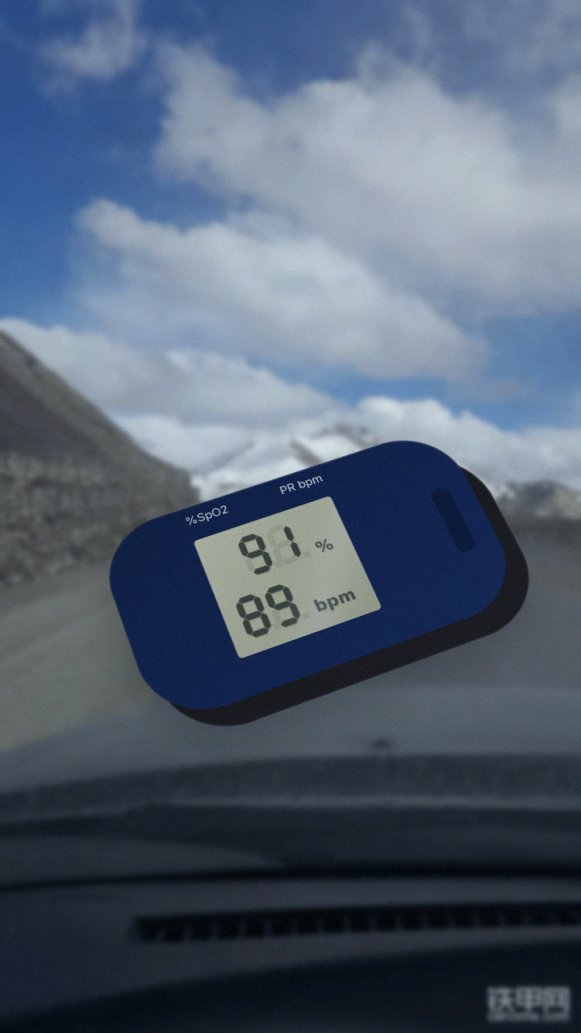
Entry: 89 bpm
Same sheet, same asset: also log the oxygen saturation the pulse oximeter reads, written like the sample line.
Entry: 91 %
